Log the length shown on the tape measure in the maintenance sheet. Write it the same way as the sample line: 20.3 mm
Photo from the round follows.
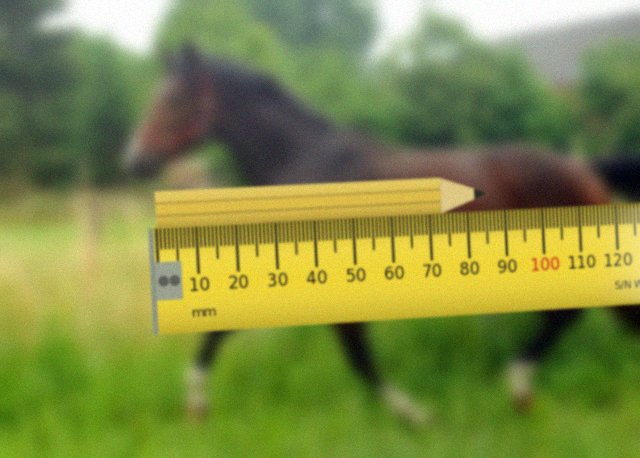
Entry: 85 mm
